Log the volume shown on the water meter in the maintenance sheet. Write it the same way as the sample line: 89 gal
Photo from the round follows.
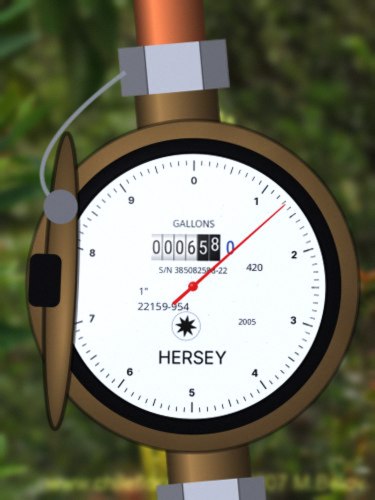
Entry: 6581.3 gal
